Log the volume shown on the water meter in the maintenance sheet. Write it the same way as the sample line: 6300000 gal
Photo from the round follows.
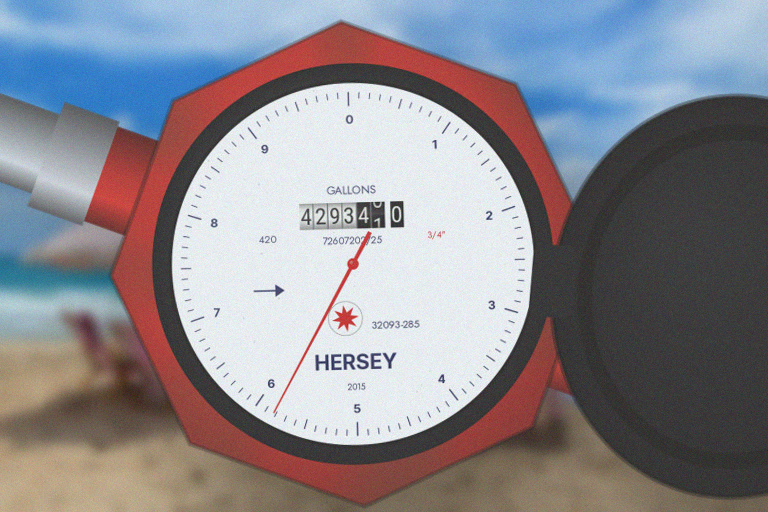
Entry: 4293405.8 gal
